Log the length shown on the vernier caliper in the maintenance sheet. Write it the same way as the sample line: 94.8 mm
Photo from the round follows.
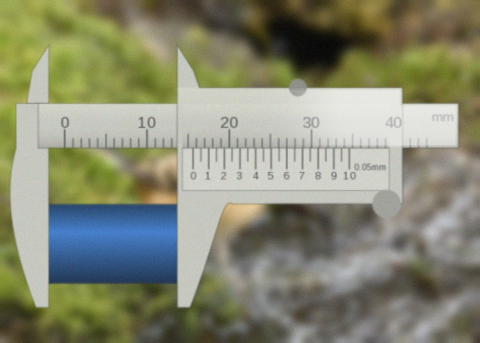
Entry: 15.6 mm
